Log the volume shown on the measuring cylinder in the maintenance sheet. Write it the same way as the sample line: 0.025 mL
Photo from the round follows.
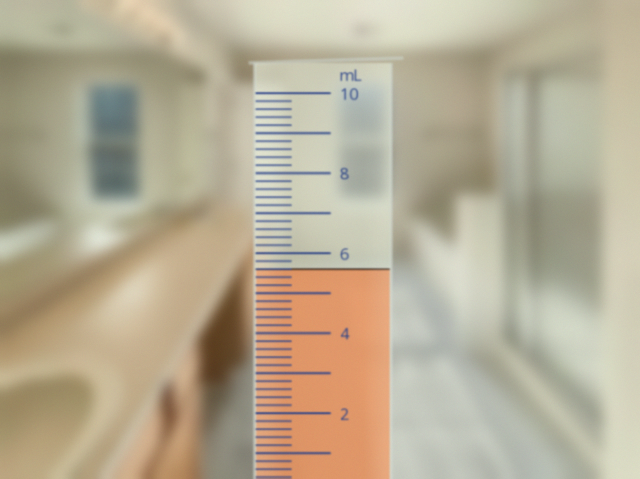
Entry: 5.6 mL
